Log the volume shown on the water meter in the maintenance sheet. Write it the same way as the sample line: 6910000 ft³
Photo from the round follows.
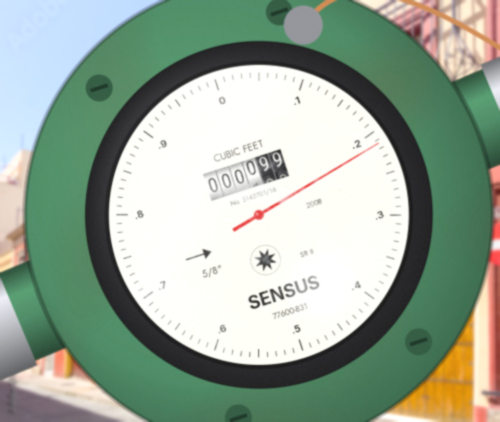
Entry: 99.21 ft³
